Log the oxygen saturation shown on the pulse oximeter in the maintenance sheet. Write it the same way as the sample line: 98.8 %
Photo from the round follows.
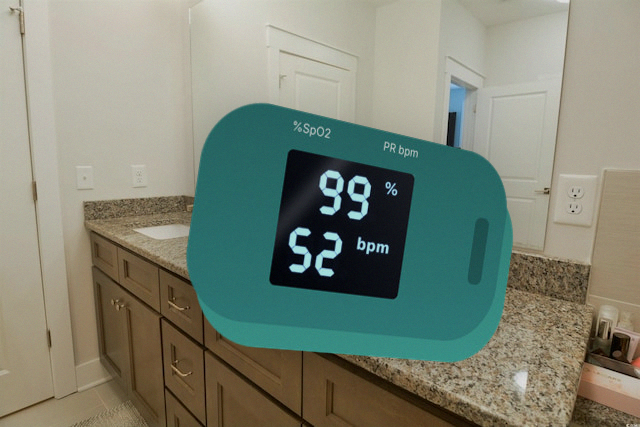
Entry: 99 %
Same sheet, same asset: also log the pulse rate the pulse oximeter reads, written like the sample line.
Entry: 52 bpm
